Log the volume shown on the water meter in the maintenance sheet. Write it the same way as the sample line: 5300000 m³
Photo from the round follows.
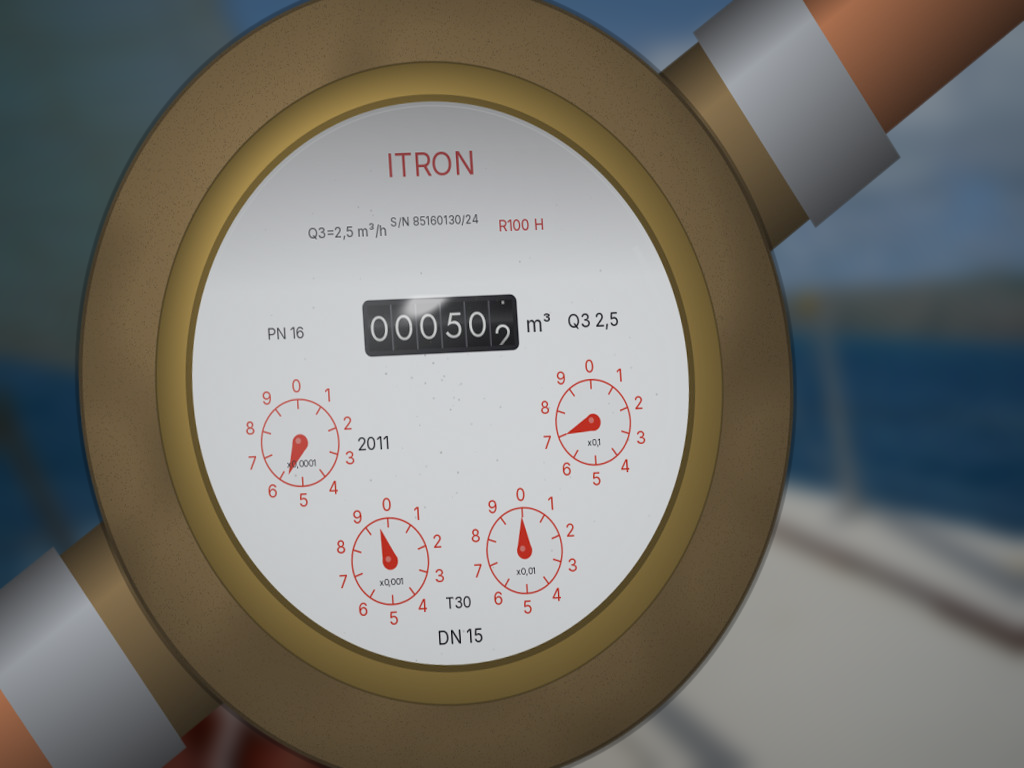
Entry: 501.6995 m³
